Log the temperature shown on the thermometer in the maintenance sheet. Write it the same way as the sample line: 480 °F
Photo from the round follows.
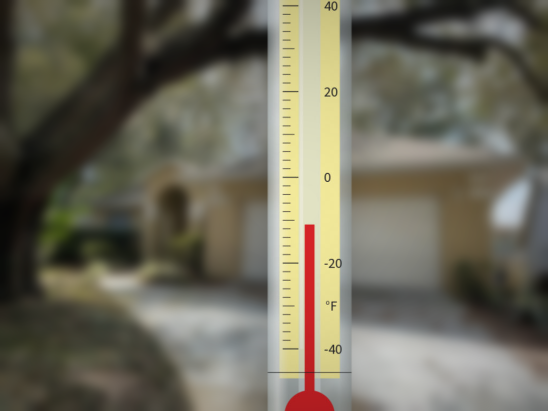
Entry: -11 °F
